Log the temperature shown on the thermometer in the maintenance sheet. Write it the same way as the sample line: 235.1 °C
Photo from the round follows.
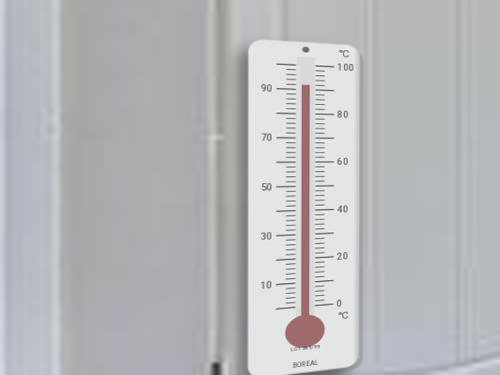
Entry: 92 °C
